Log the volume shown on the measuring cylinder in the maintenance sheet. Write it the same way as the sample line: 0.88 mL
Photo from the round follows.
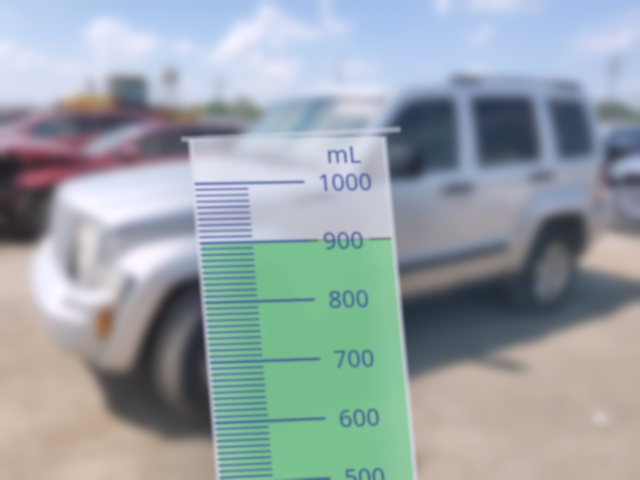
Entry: 900 mL
